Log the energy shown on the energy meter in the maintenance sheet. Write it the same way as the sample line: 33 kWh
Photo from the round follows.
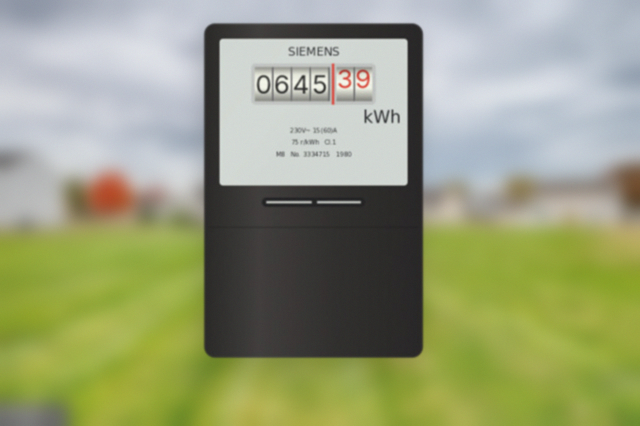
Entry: 645.39 kWh
